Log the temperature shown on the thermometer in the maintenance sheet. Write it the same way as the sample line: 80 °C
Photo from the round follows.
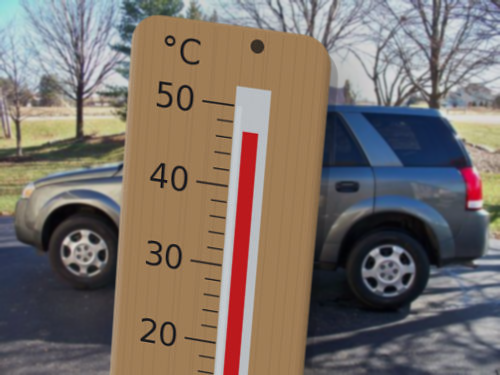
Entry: 47 °C
